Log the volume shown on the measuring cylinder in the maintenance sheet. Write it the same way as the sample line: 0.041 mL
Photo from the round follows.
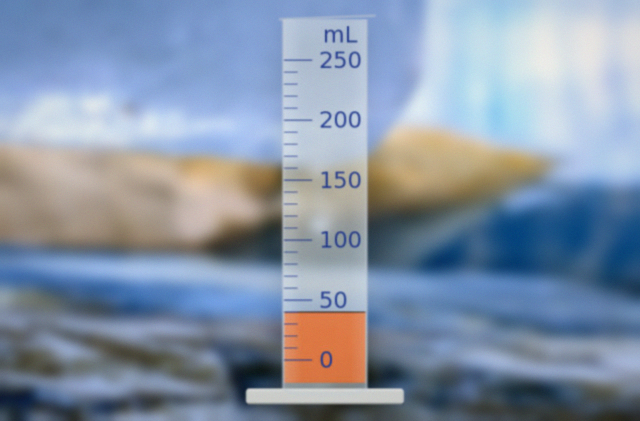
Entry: 40 mL
